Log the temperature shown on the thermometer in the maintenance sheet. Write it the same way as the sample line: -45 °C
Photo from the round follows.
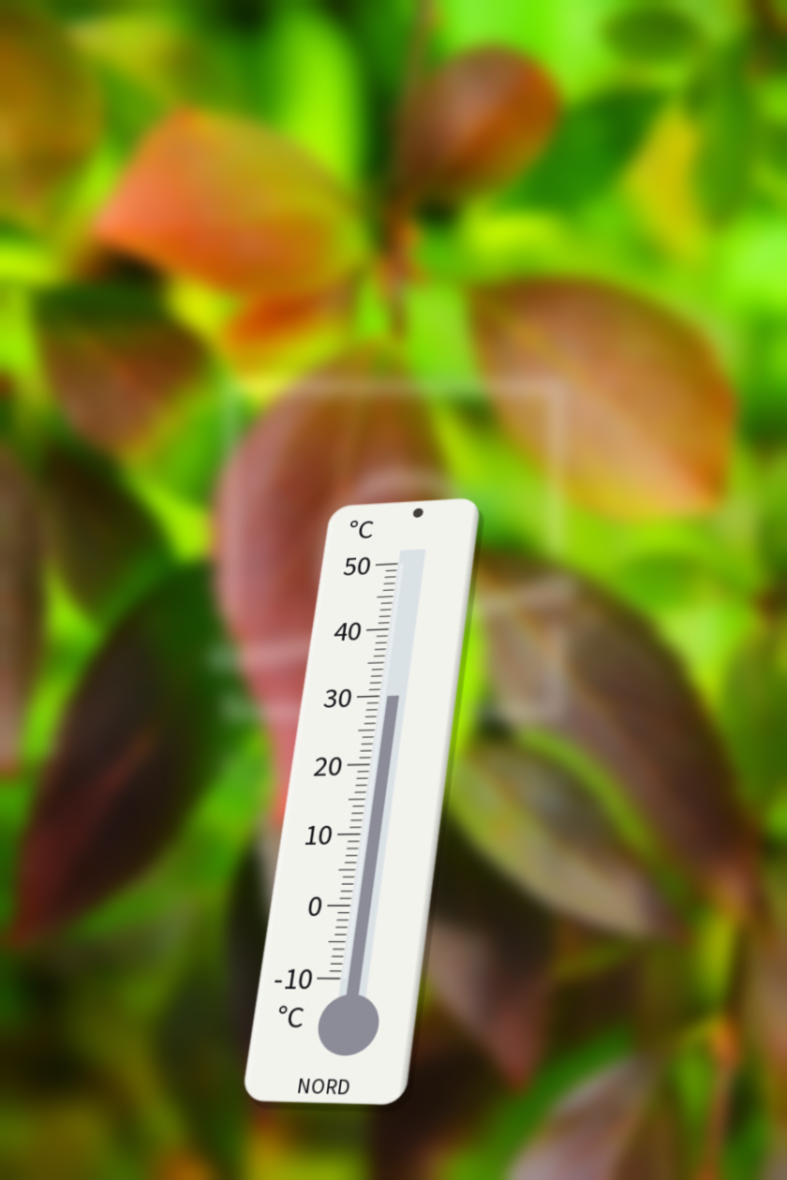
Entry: 30 °C
